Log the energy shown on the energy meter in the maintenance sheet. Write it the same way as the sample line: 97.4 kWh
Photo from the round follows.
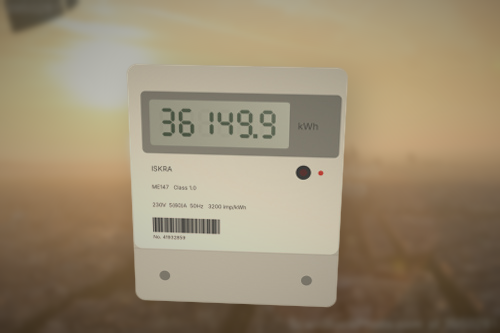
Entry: 36149.9 kWh
